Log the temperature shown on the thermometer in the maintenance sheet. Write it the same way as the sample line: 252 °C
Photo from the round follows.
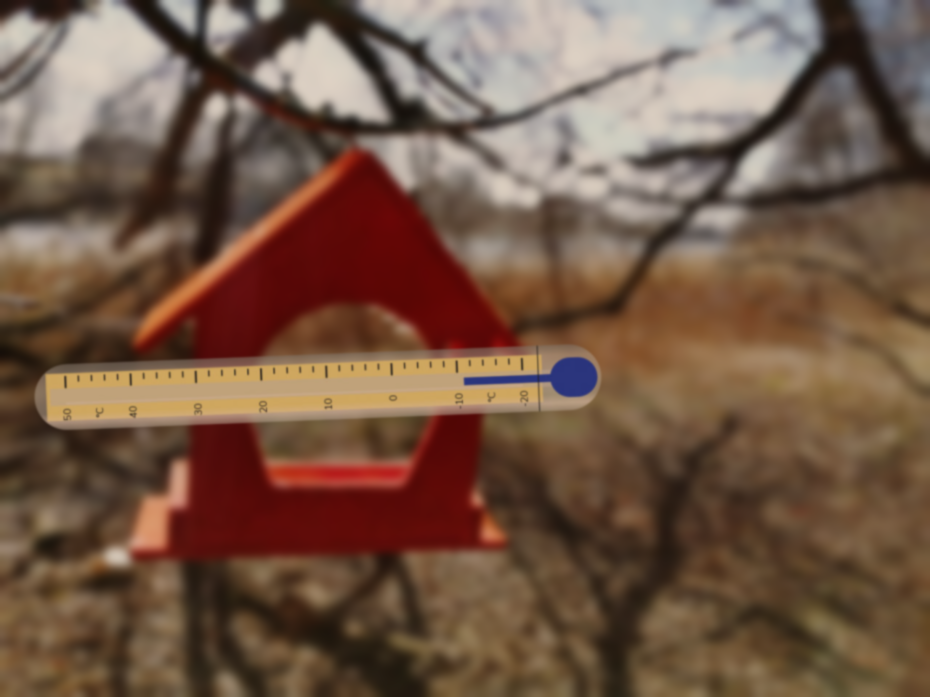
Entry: -11 °C
